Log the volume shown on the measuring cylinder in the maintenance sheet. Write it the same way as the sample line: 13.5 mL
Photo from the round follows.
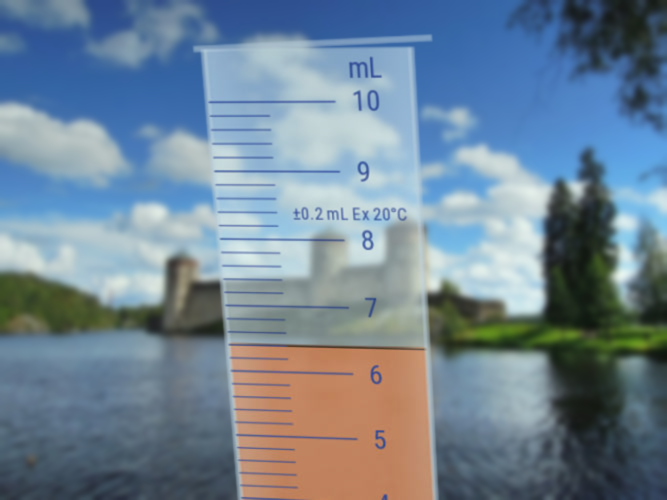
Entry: 6.4 mL
